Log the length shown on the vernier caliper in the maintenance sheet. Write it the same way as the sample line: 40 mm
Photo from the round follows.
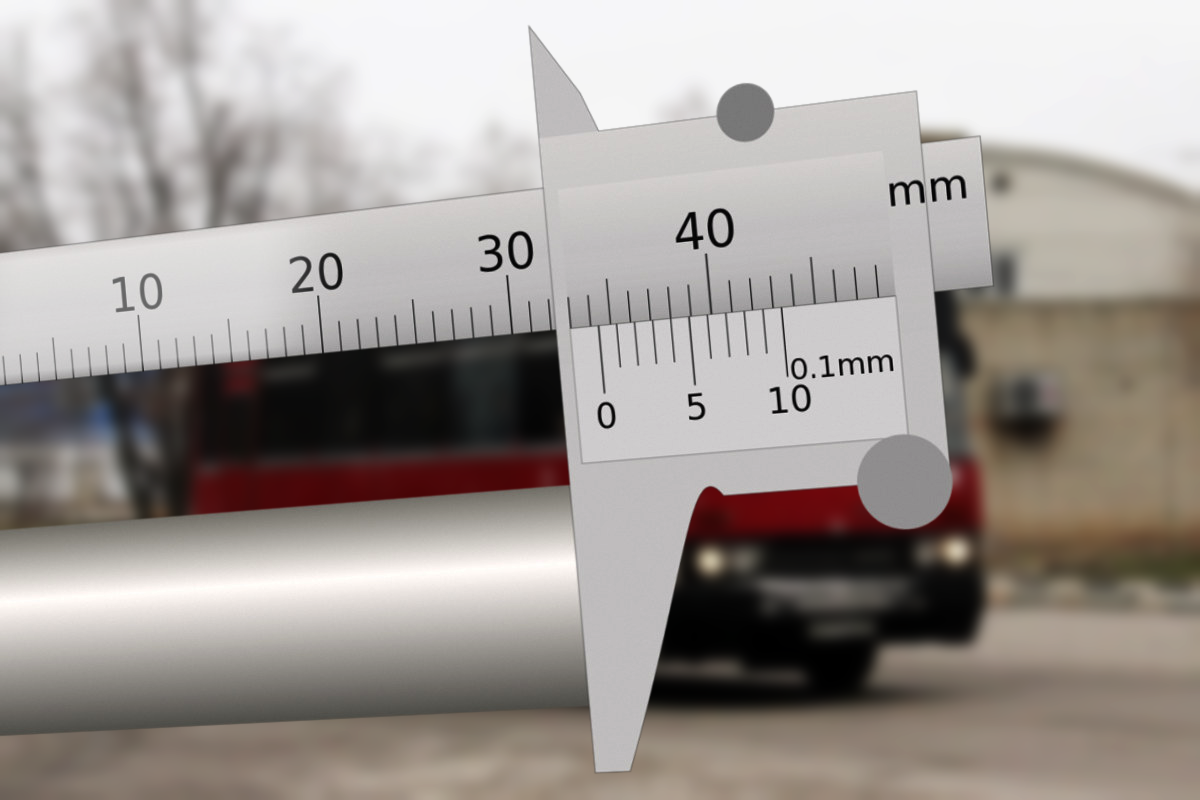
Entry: 34.4 mm
